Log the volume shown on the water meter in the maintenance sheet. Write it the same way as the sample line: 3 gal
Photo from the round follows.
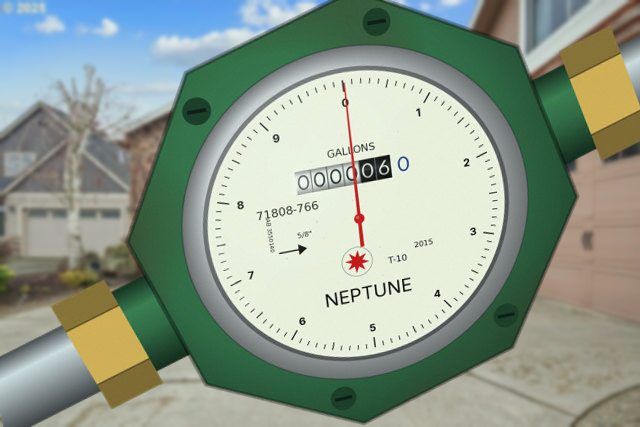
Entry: 60.0 gal
